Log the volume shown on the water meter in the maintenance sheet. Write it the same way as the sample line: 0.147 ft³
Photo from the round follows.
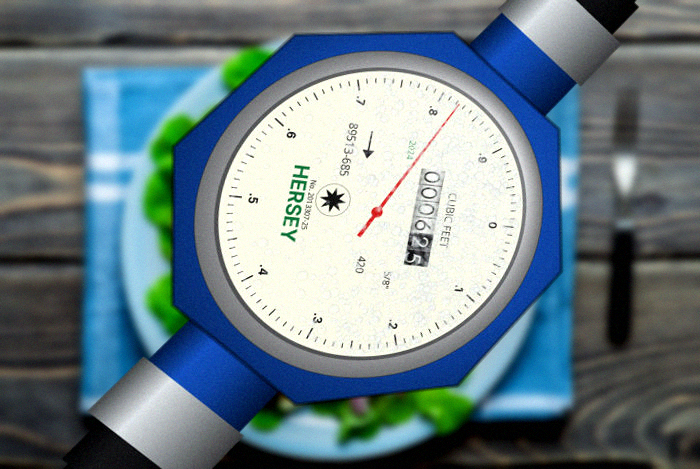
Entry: 624.82 ft³
